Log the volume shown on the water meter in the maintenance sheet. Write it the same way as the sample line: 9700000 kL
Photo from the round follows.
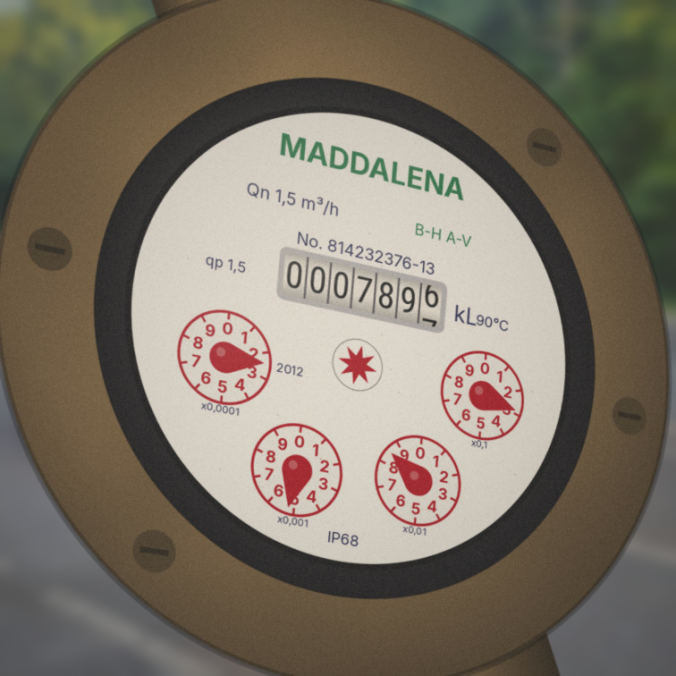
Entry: 7896.2852 kL
